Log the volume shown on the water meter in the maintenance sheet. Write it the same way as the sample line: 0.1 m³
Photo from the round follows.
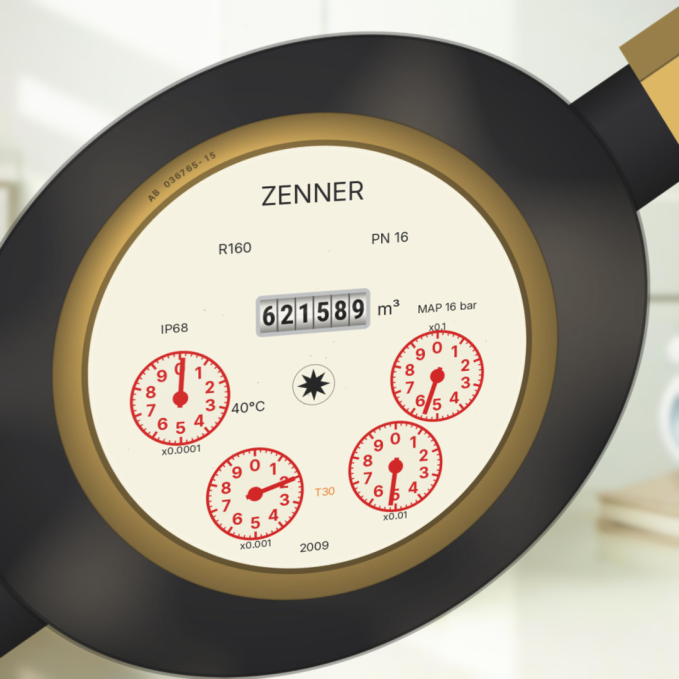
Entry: 621589.5520 m³
